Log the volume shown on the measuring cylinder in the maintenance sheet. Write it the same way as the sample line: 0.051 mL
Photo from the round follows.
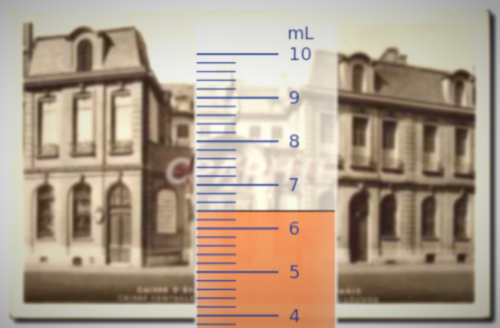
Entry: 6.4 mL
